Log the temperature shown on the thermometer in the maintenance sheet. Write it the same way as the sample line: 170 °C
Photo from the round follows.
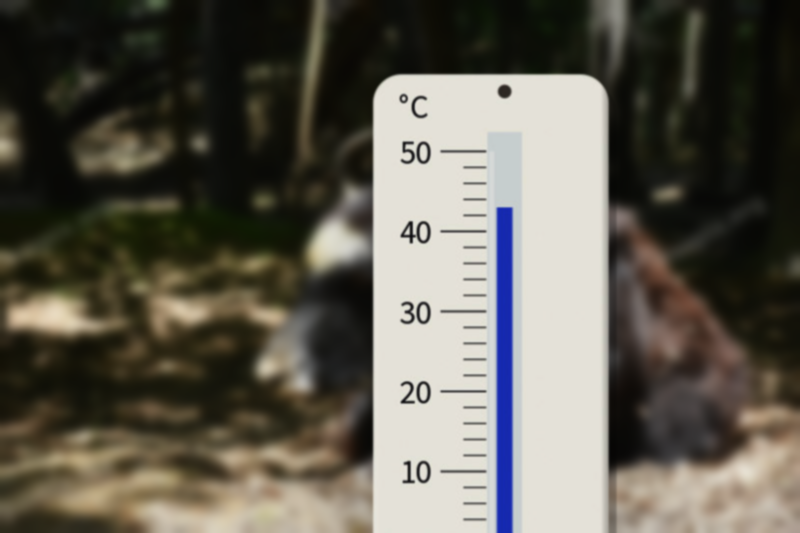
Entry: 43 °C
